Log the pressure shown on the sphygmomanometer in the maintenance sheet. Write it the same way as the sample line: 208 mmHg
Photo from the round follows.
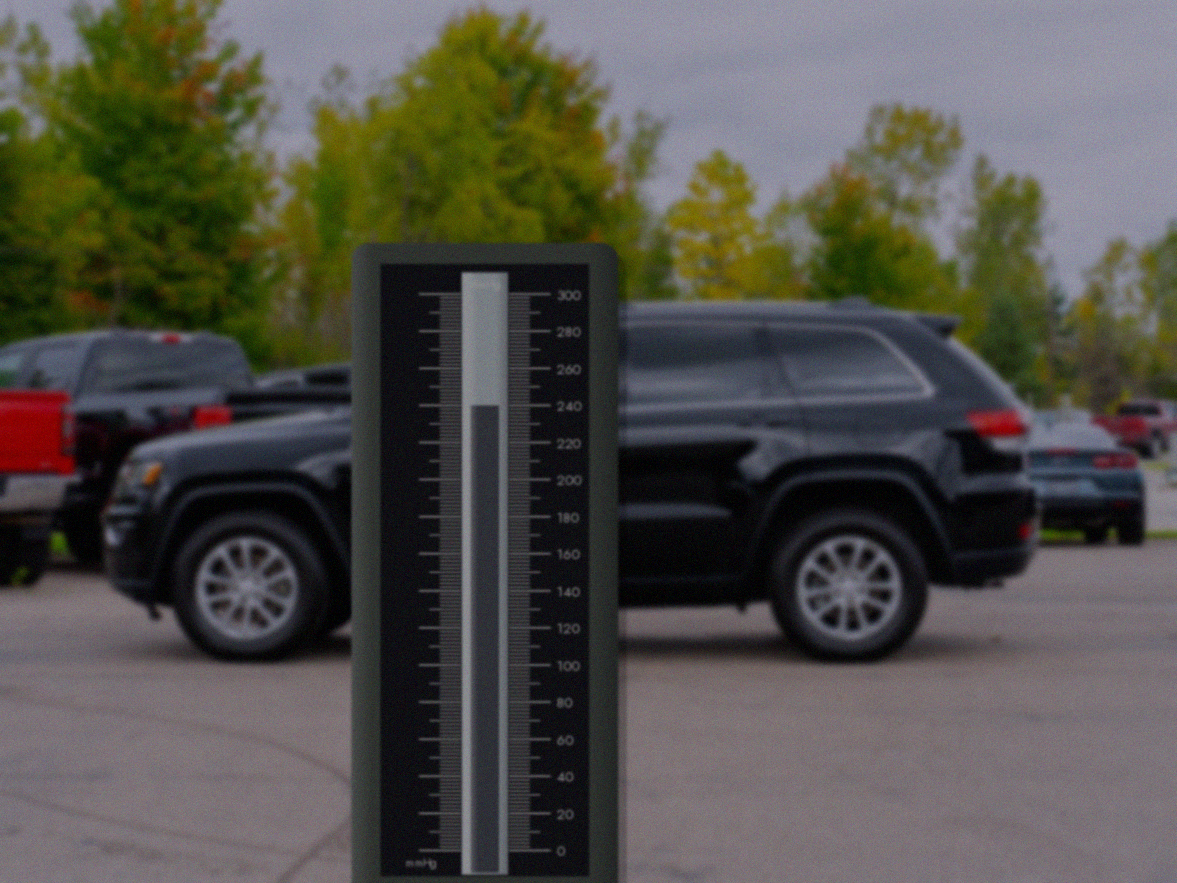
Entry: 240 mmHg
